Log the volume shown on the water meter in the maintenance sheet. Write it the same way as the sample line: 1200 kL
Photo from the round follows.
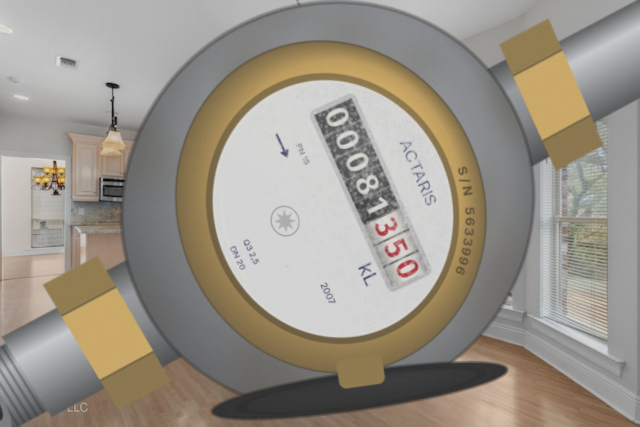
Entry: 81.350 kL
